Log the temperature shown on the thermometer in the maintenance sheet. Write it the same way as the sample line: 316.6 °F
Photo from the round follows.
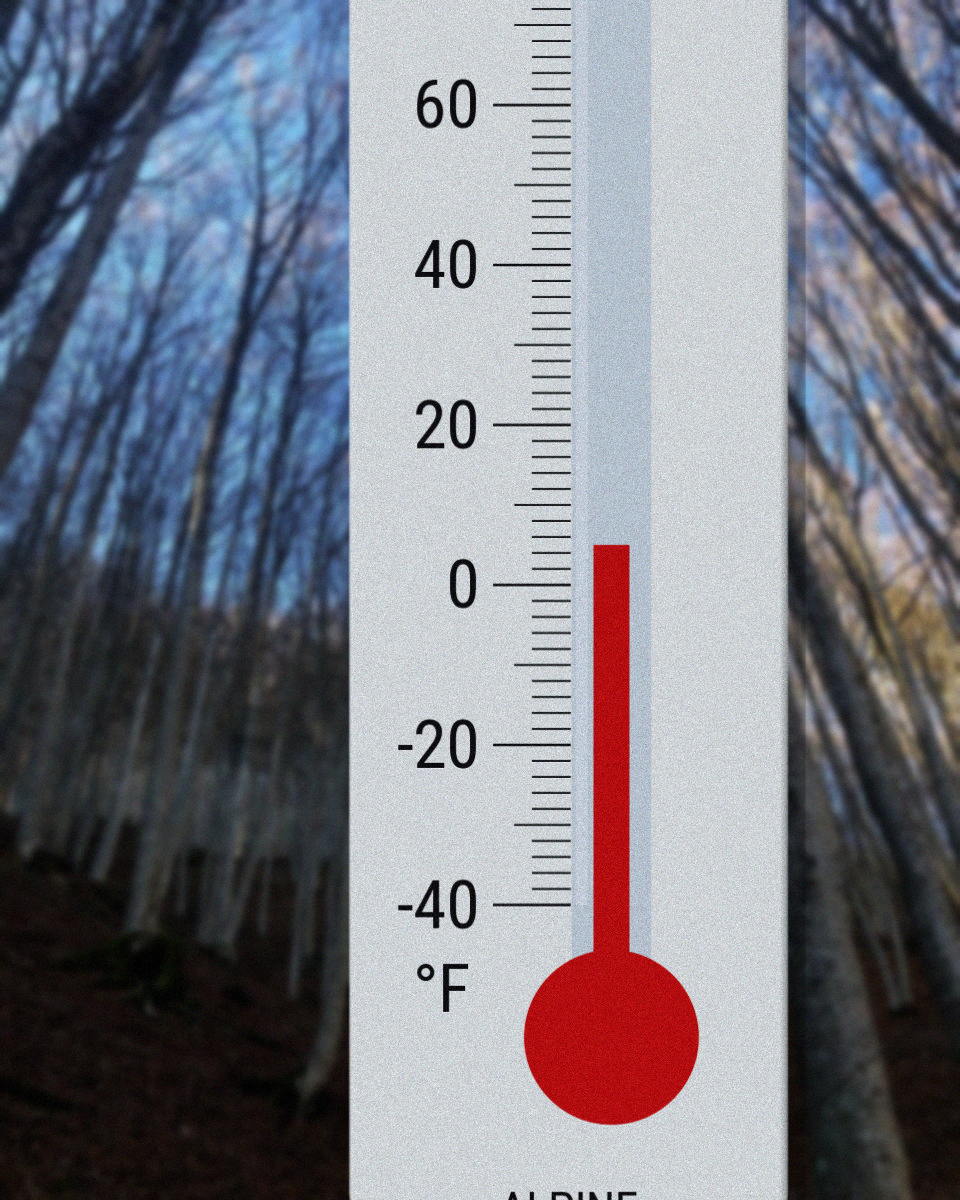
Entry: 5 °F
